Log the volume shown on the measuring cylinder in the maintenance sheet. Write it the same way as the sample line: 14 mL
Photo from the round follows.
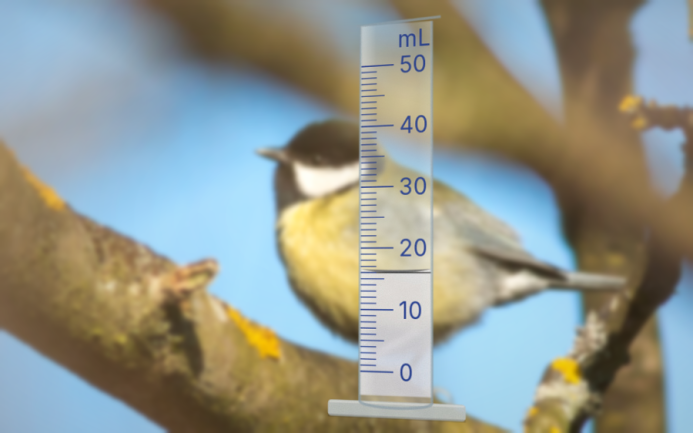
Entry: 16 mL
